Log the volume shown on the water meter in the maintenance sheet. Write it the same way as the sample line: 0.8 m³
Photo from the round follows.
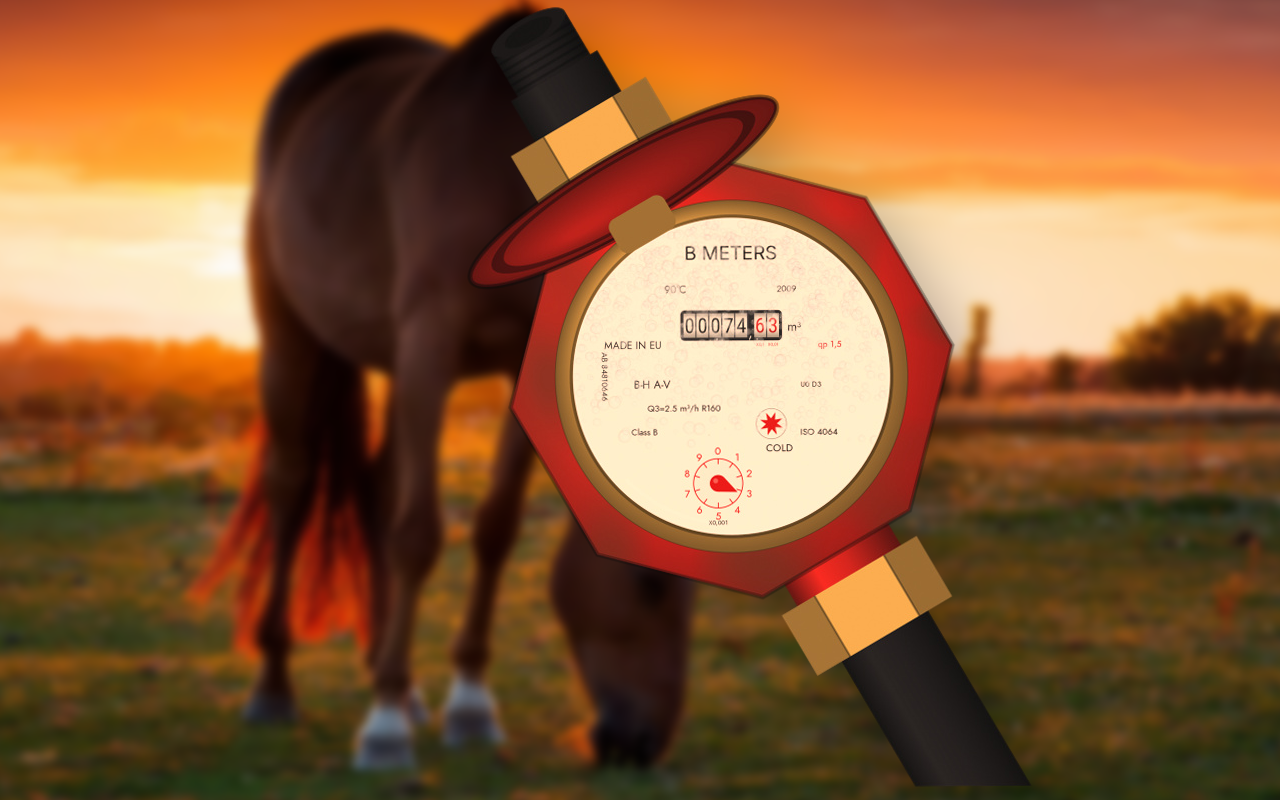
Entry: 74.633 m³
